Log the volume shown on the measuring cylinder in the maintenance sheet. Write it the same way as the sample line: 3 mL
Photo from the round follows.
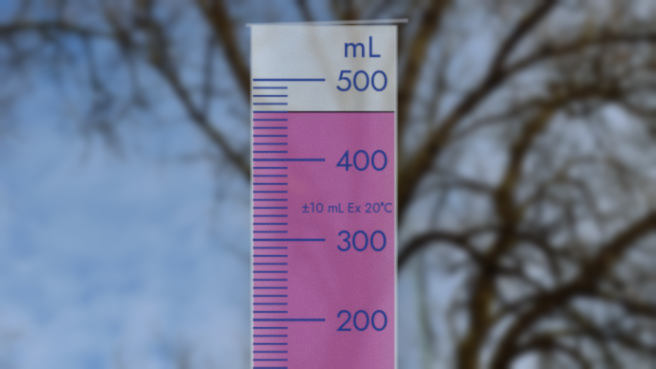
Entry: 460 mL
